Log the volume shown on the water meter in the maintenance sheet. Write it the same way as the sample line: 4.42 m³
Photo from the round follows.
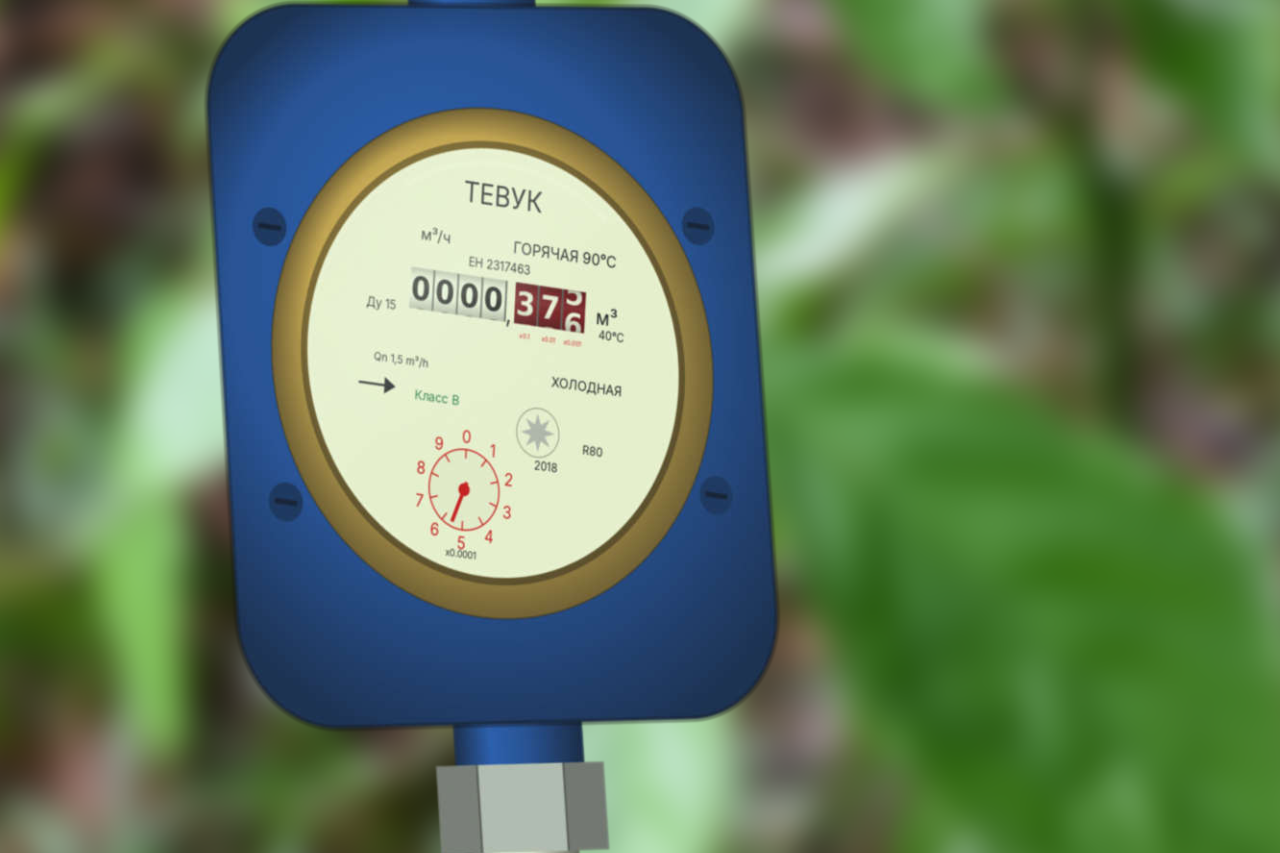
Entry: 0.3755 m³
